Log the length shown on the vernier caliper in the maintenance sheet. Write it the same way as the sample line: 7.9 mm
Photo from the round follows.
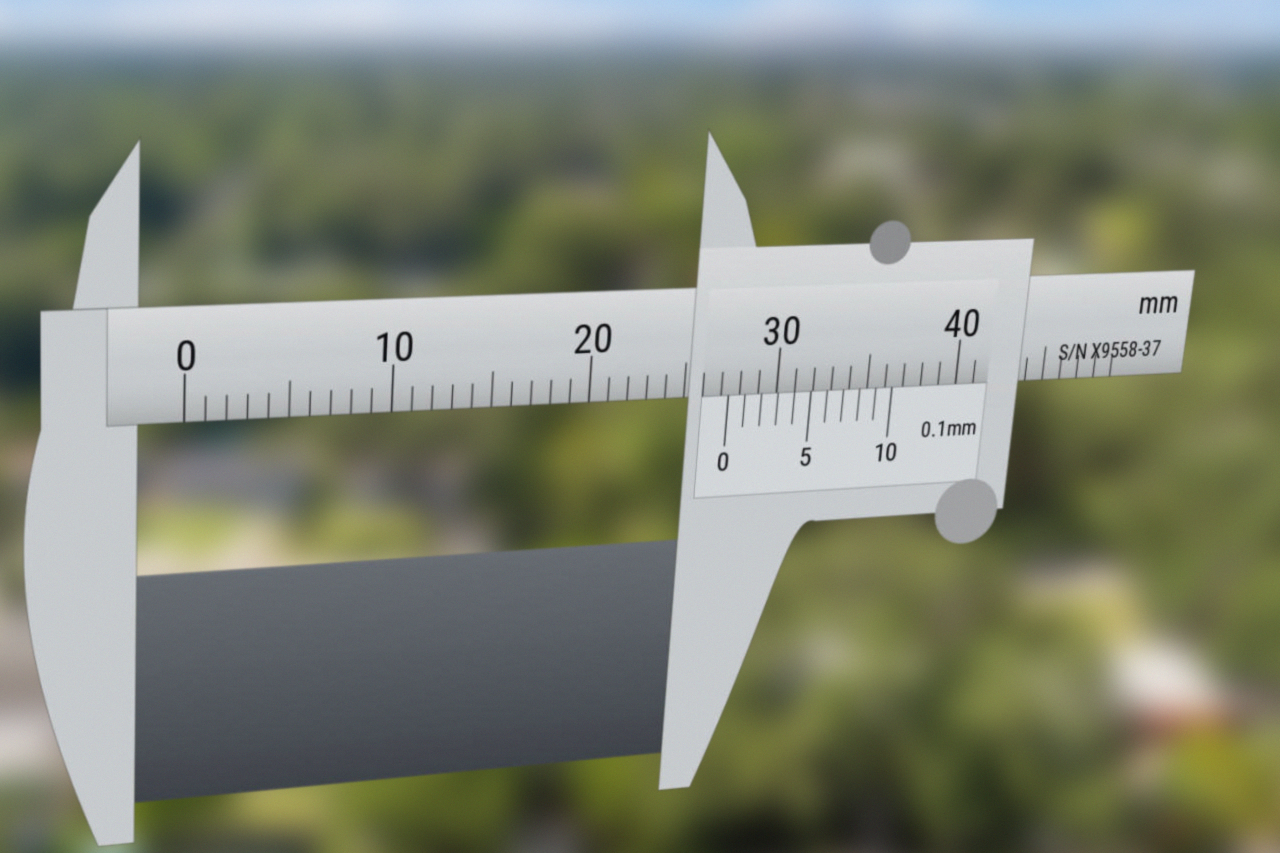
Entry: 27.4 mm
